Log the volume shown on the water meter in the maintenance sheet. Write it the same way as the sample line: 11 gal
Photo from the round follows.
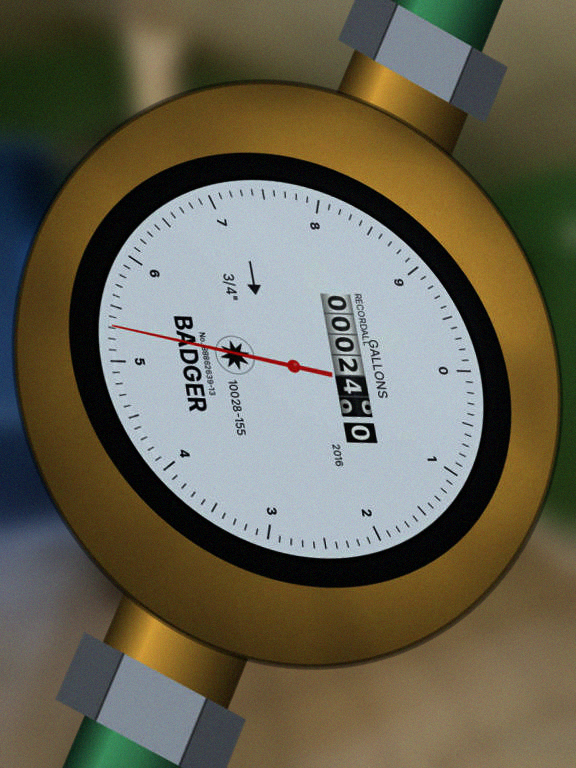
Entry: 2485.3 gal
